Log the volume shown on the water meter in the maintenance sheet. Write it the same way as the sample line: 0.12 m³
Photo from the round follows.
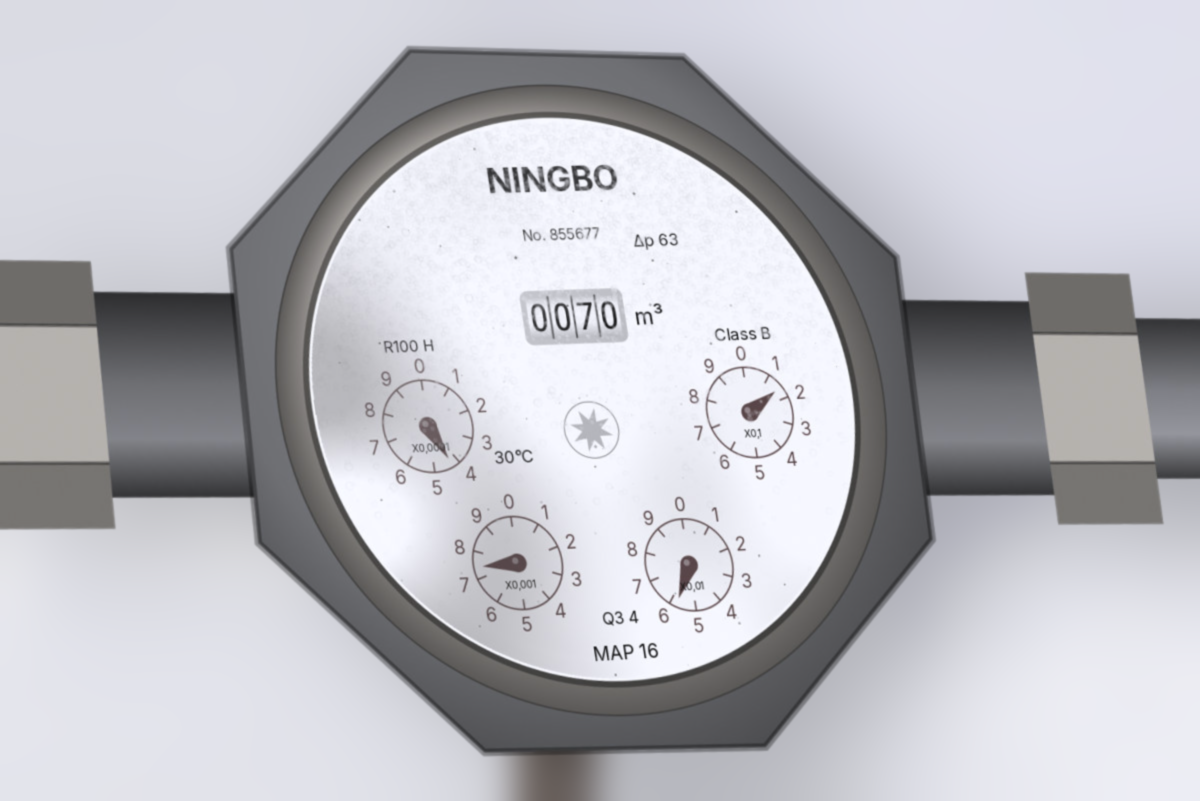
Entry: 70.1574 m³
